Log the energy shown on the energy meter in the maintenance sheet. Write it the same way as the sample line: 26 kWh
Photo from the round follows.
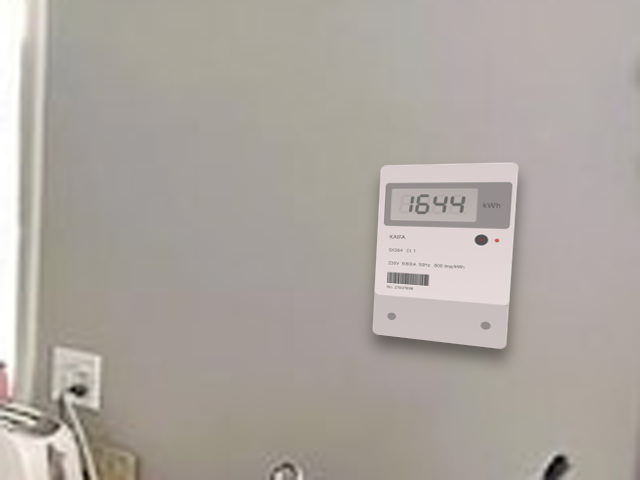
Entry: 1644 kWh
